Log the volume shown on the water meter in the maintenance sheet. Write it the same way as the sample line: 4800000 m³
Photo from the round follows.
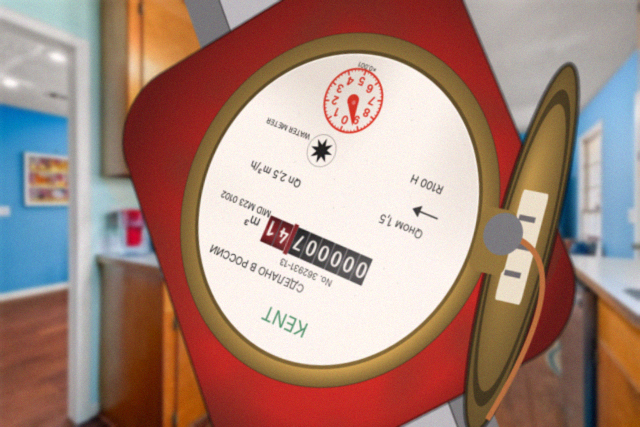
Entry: 7.409 m³
